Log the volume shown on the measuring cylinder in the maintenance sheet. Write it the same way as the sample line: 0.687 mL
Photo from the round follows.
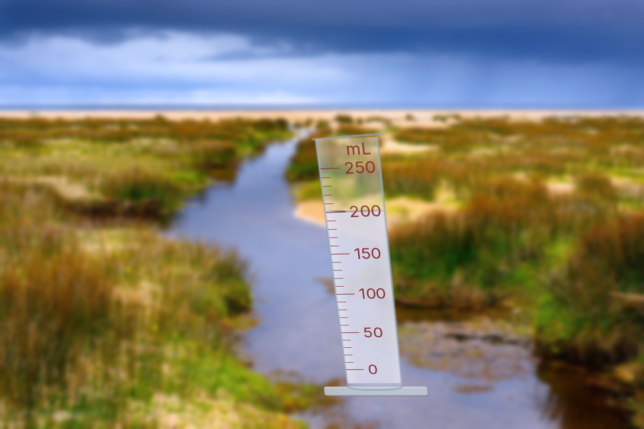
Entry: 200 mL
